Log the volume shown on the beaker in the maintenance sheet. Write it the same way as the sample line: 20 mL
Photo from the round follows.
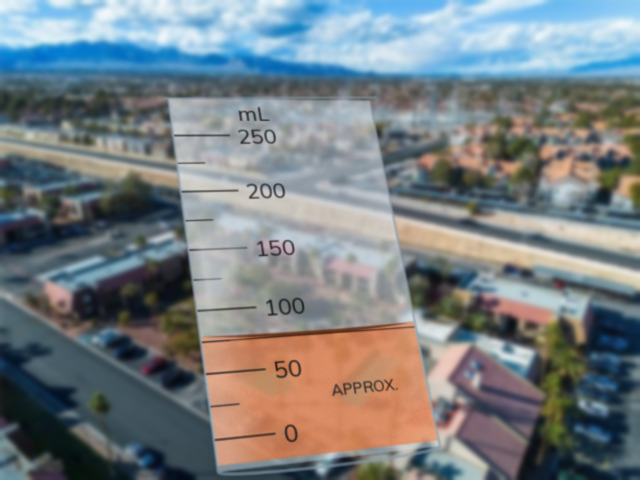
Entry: 75 mL
